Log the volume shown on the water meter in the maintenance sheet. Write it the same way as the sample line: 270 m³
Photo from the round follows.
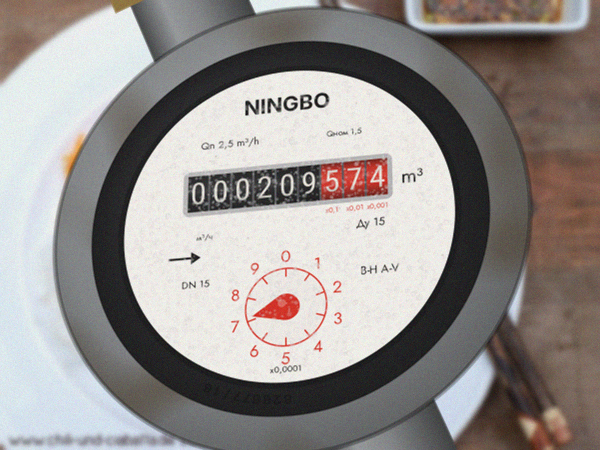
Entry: 209.5747 m³
